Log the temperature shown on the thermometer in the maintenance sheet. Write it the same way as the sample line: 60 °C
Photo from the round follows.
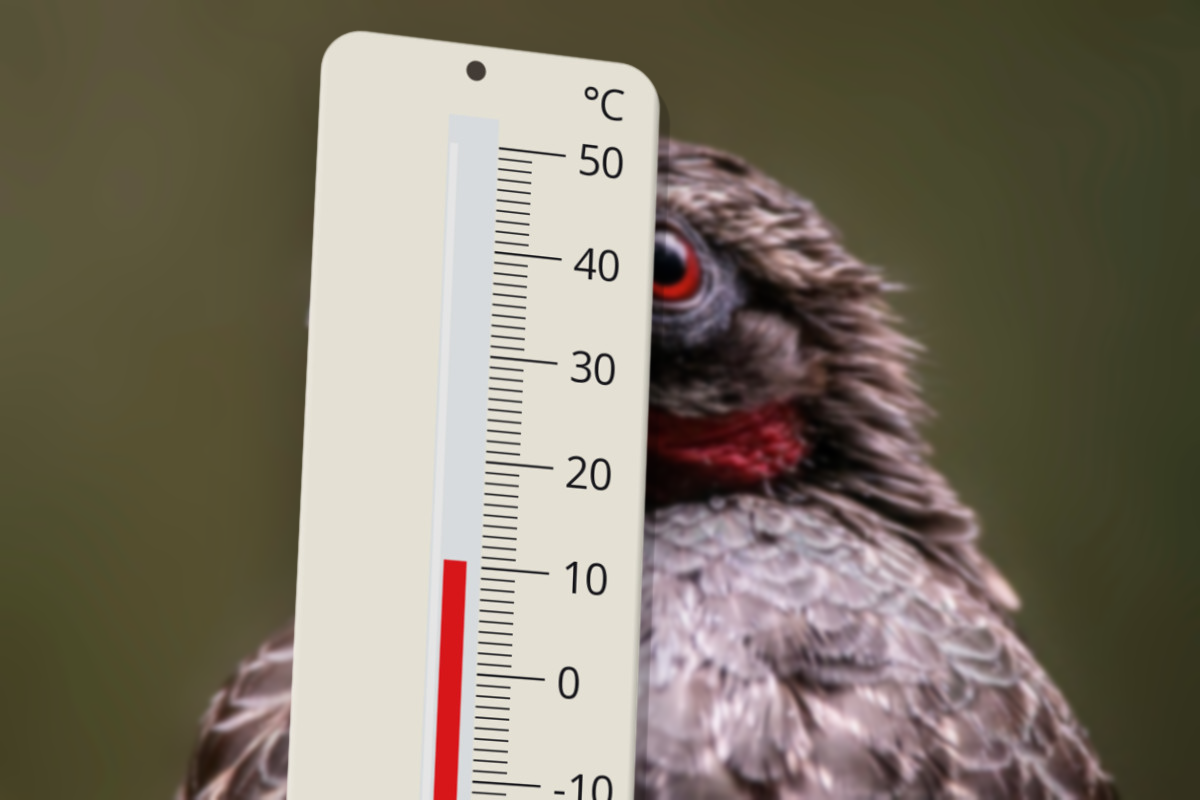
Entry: 10.5 °C
